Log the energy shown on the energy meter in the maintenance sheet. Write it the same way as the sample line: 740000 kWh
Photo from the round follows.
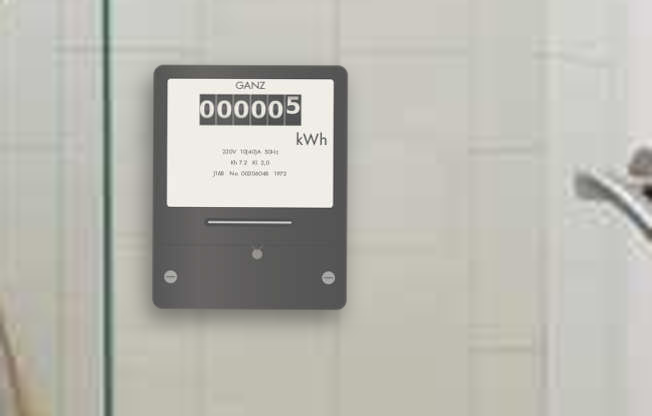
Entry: 5 kWh
